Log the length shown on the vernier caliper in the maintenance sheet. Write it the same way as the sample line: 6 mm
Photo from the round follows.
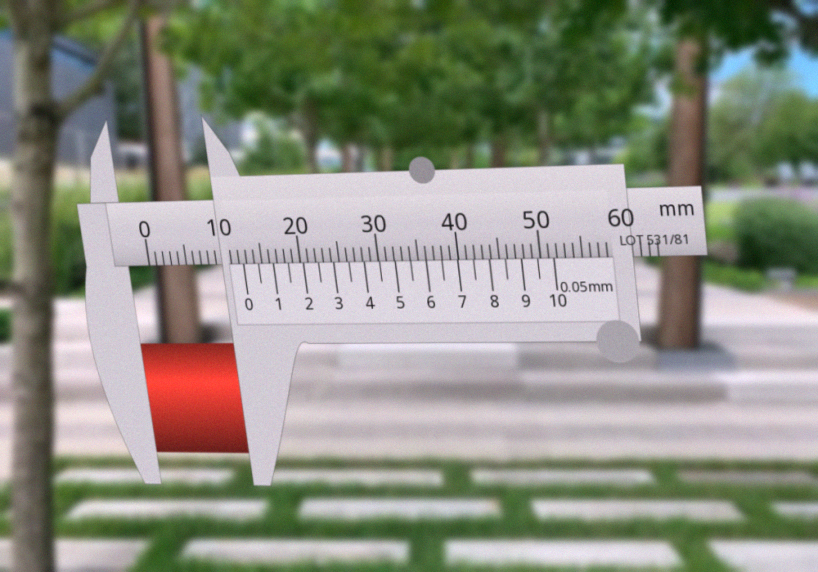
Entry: 12.6 mm
